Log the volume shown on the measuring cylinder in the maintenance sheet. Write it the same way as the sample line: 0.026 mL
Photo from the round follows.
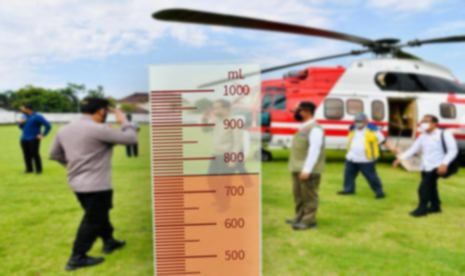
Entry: 750 mL
